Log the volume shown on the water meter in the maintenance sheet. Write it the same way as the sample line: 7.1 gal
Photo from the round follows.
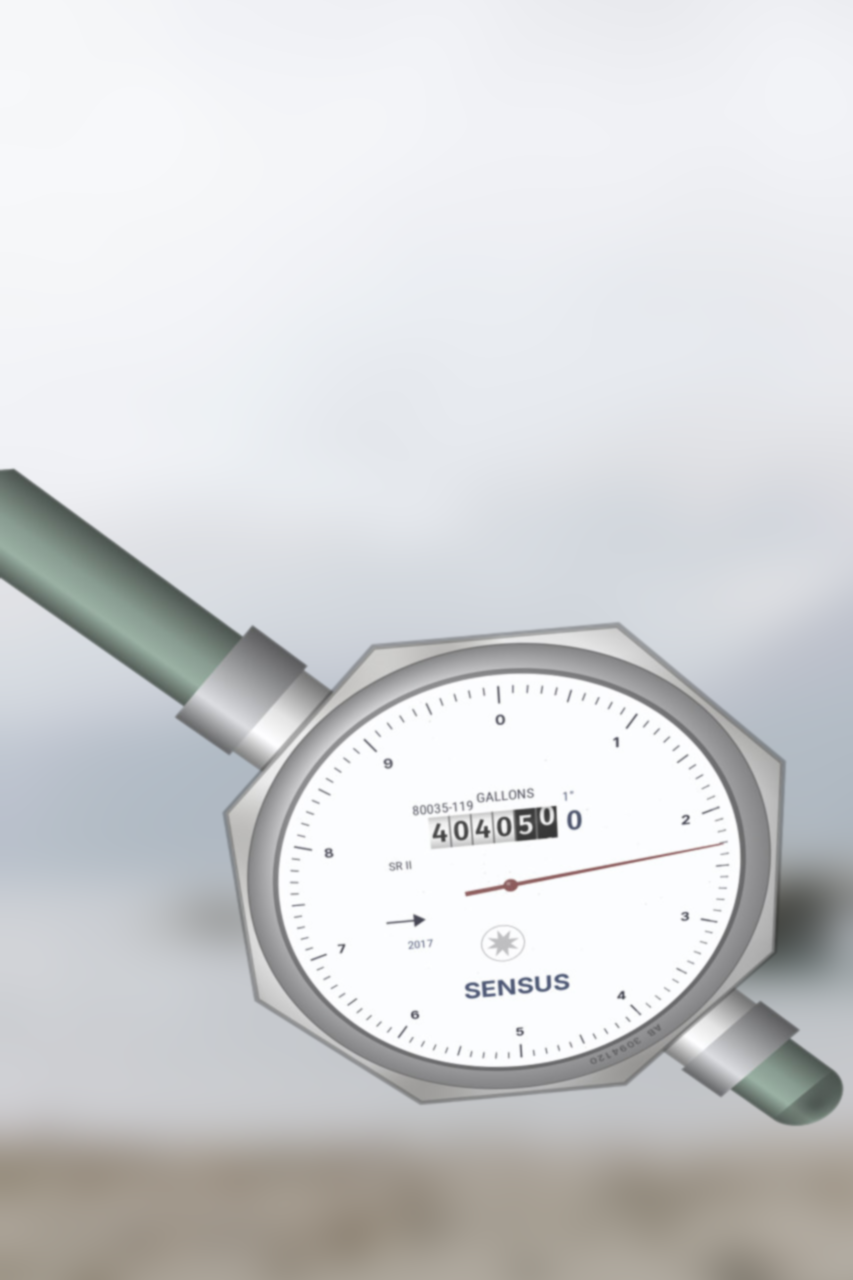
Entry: 4040502.3 gal
